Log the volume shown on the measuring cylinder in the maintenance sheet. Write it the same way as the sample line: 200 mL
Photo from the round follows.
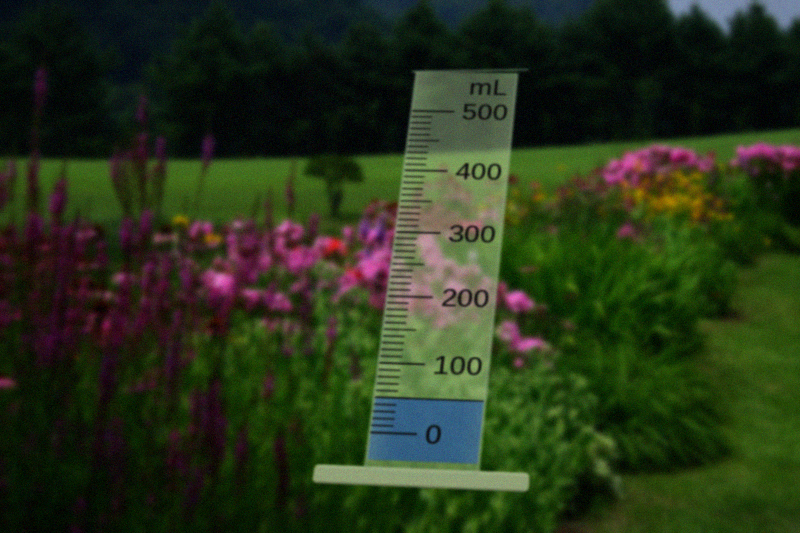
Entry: 50 mL
